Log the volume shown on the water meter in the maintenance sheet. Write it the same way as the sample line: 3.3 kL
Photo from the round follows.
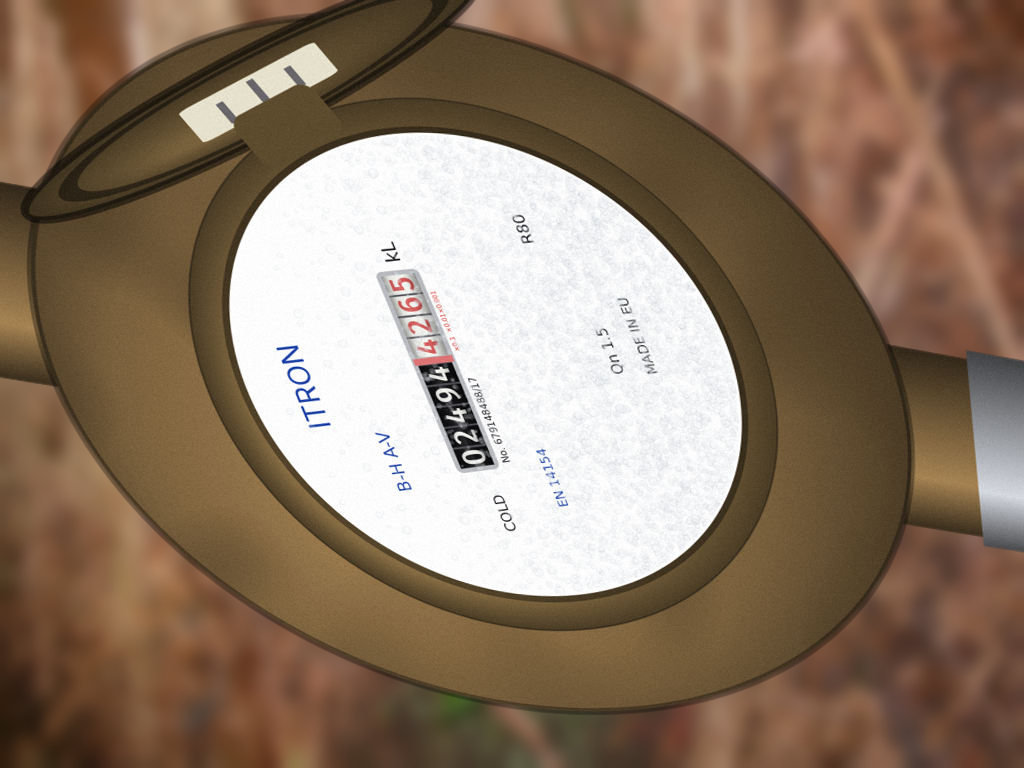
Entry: 2494.4265 kL
